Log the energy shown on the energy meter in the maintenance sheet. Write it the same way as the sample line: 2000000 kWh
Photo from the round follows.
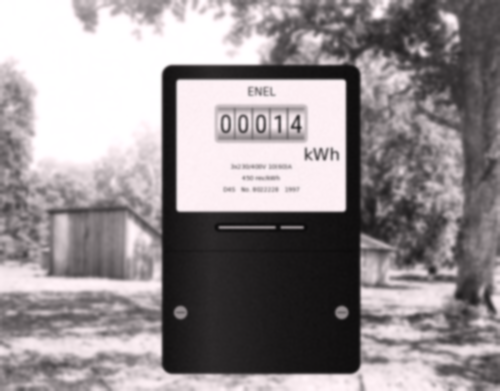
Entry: 14 kWh
